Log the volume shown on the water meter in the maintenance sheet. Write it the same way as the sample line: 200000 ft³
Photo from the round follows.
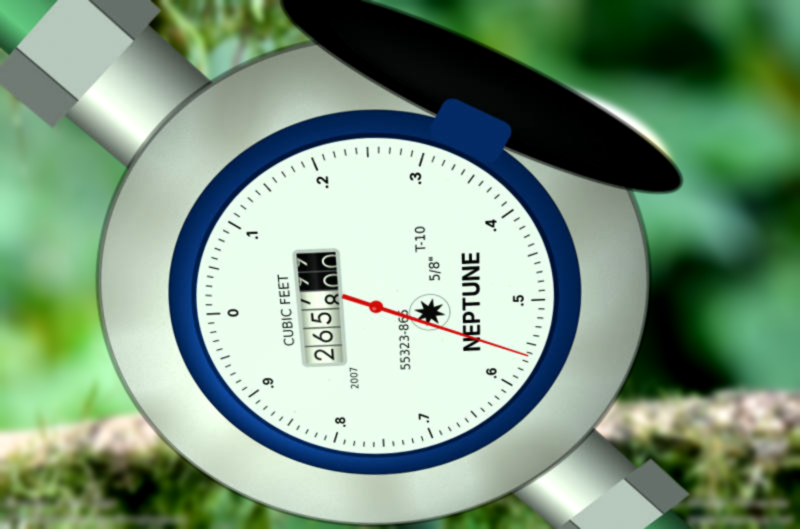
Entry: 265799.56 ft³
